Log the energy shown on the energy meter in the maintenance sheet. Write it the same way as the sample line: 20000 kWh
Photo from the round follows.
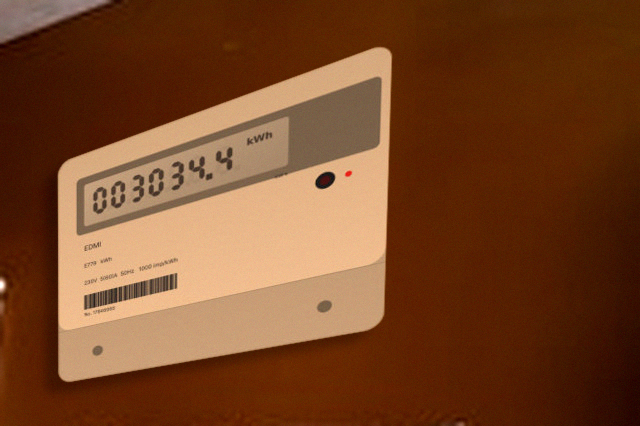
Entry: 3034.4 kWh
